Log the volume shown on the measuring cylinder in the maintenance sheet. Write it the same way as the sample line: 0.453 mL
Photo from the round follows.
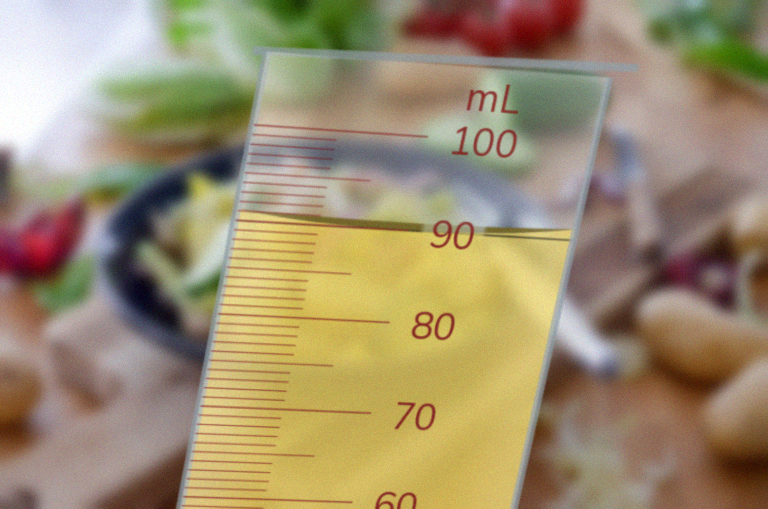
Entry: 90 mL
